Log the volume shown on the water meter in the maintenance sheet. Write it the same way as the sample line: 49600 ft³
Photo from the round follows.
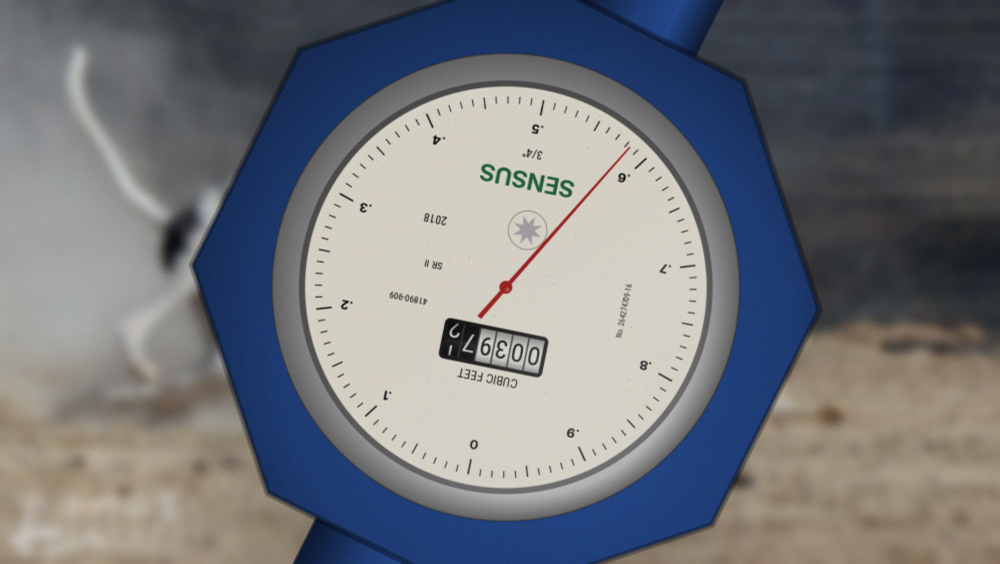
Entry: 3971.58 ft³
